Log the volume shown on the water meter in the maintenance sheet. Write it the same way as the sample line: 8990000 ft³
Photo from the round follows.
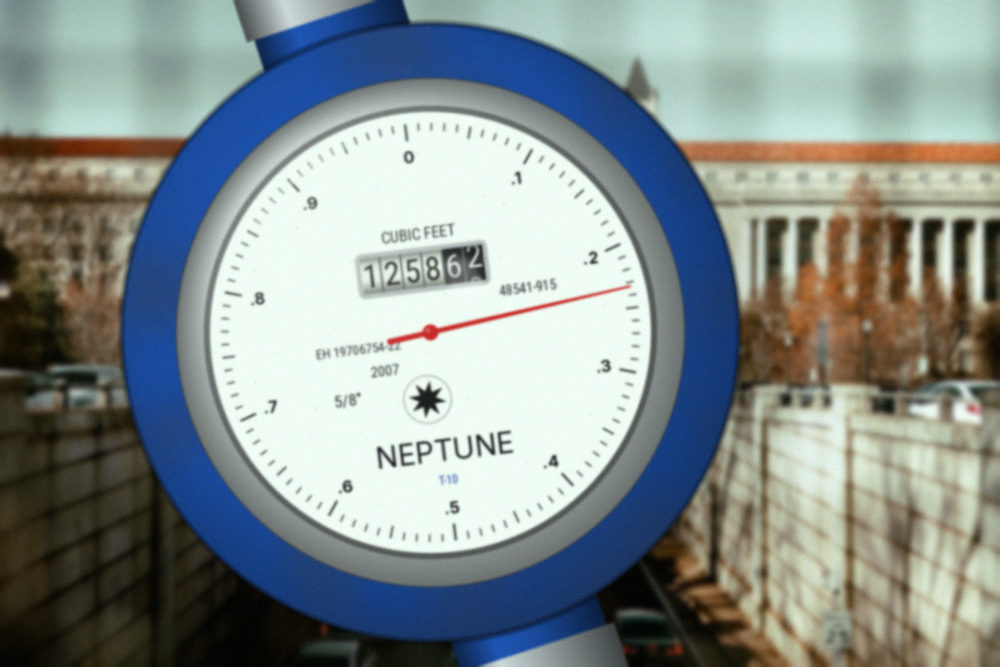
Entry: 125862.23 ft³
